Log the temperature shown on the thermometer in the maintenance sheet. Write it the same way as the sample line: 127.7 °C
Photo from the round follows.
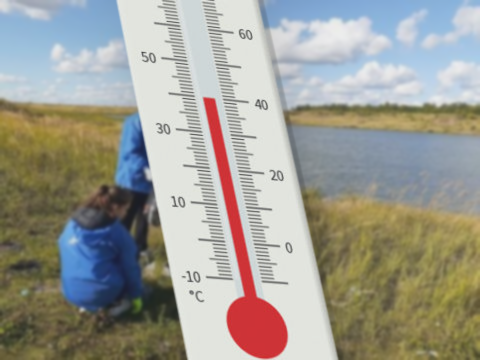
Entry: 40 °C
